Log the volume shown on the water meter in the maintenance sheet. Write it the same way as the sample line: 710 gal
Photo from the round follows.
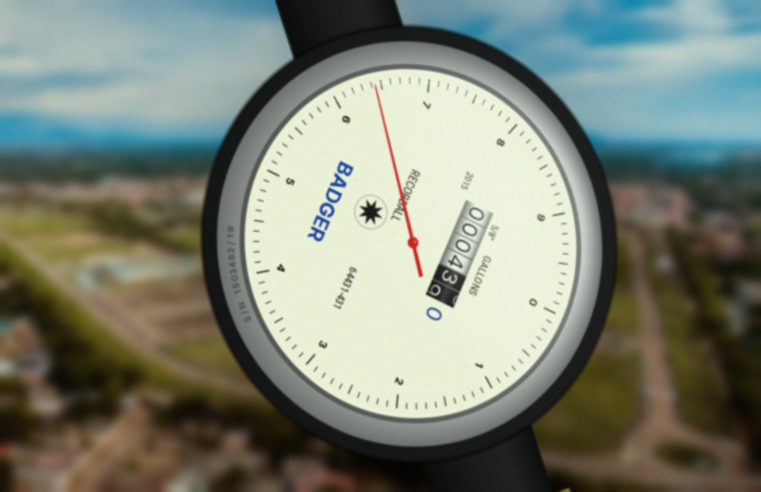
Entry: 4386.4 gal
